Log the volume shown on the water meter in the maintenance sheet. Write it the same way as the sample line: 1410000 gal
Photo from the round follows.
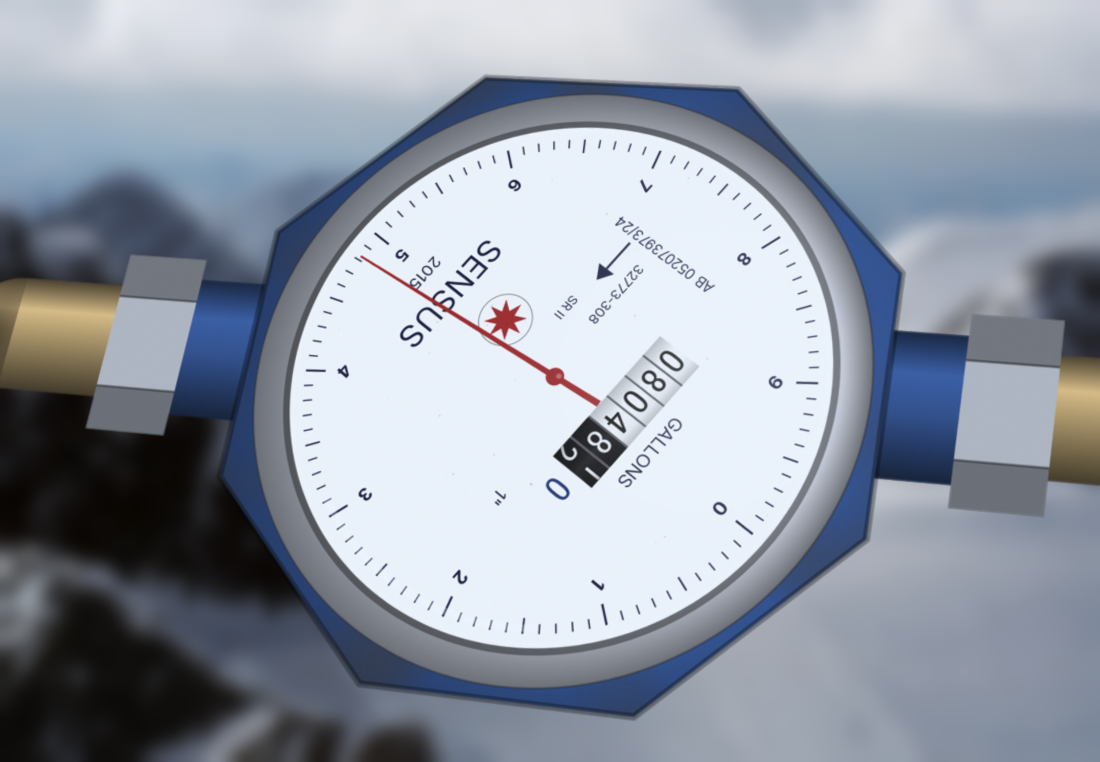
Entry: 804814.8 gal
